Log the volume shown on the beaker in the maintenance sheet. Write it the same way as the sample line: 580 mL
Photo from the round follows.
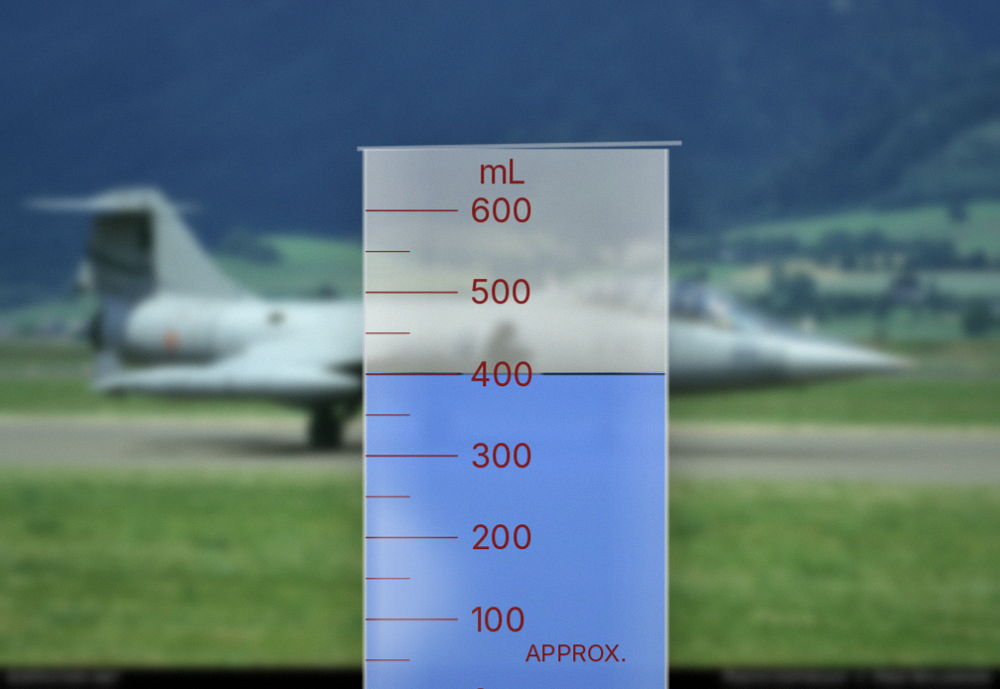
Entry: 400 mL
